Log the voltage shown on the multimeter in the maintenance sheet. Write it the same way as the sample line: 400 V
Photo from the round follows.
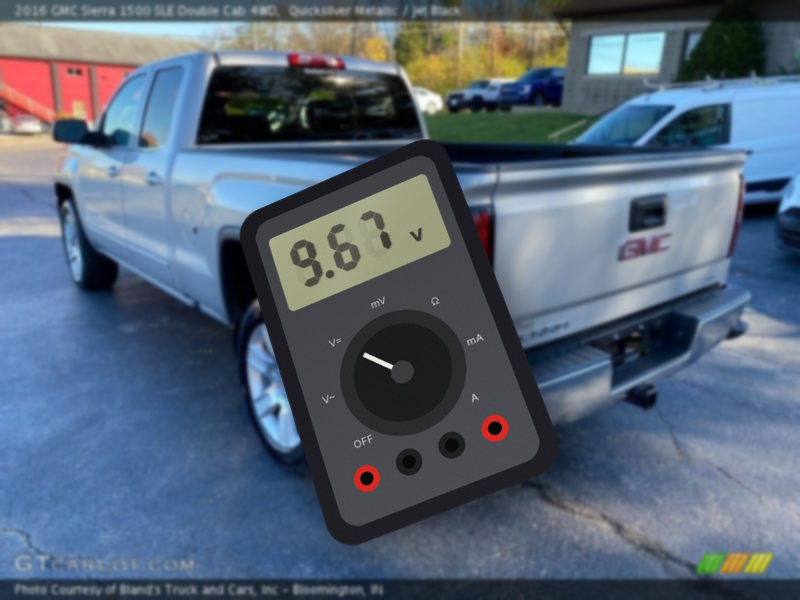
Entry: 9.67 V
